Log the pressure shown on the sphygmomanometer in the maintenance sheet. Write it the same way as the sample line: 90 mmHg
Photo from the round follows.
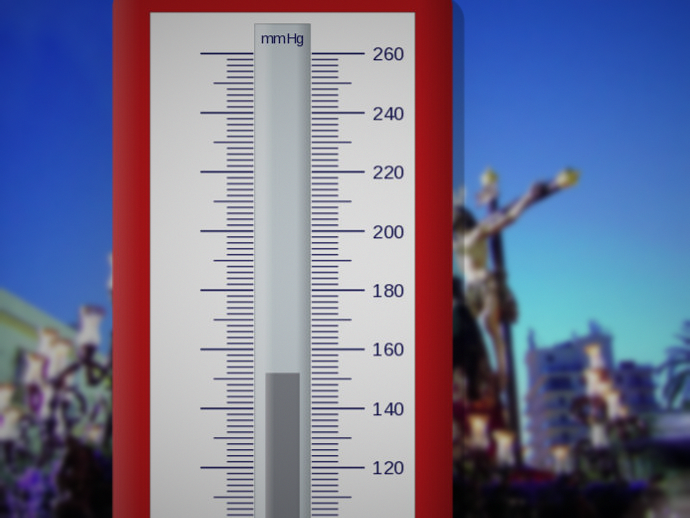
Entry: 152 mmHg
